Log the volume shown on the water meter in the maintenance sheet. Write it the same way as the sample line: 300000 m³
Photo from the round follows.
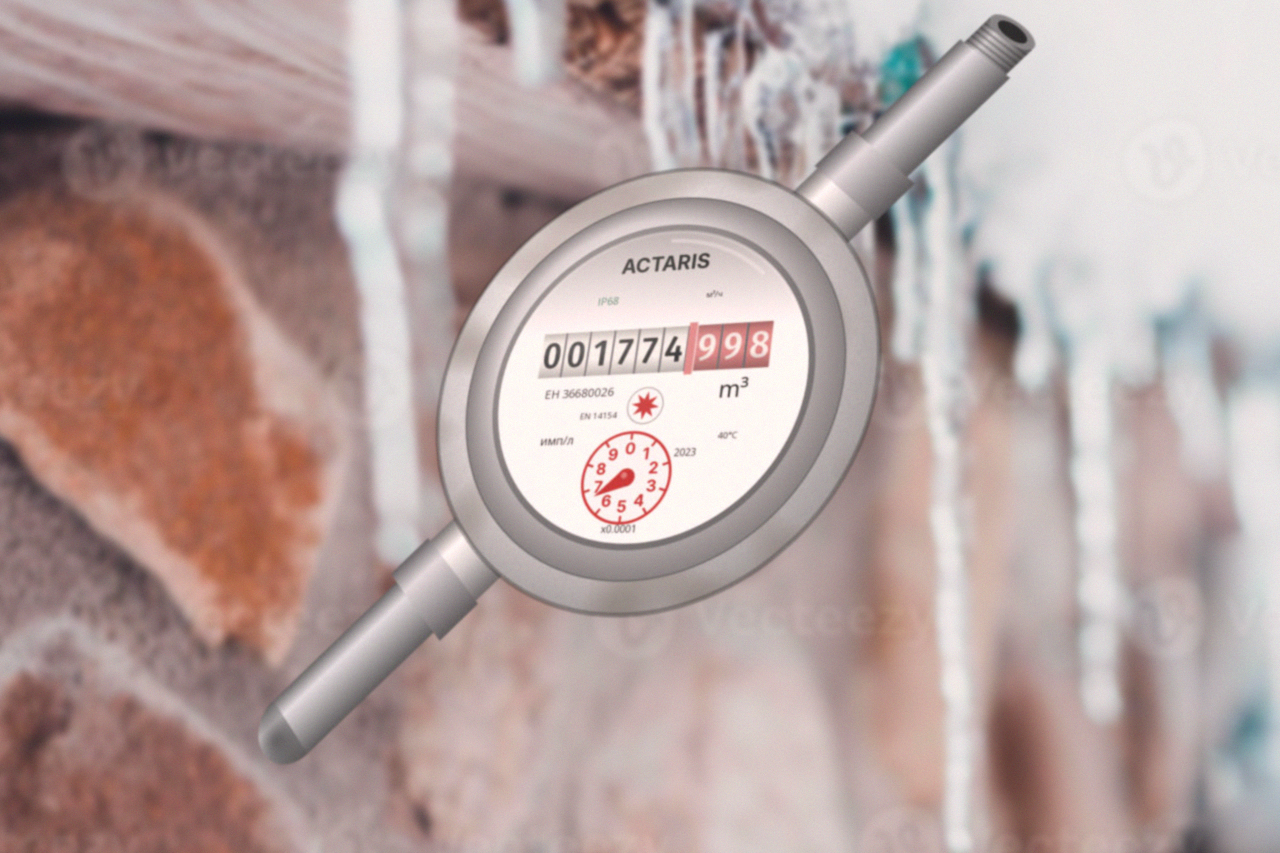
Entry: 1774.9986 m³
